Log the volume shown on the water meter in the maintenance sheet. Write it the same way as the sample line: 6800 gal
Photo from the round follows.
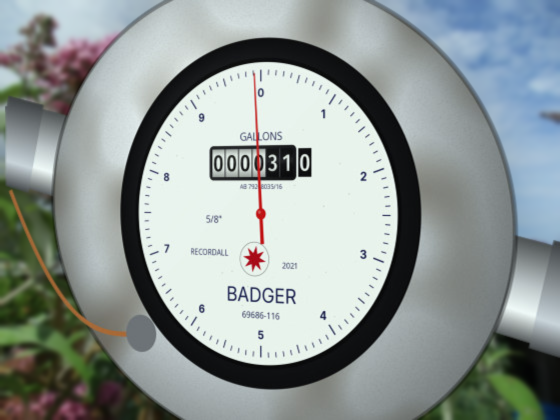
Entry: 309.9 gal
